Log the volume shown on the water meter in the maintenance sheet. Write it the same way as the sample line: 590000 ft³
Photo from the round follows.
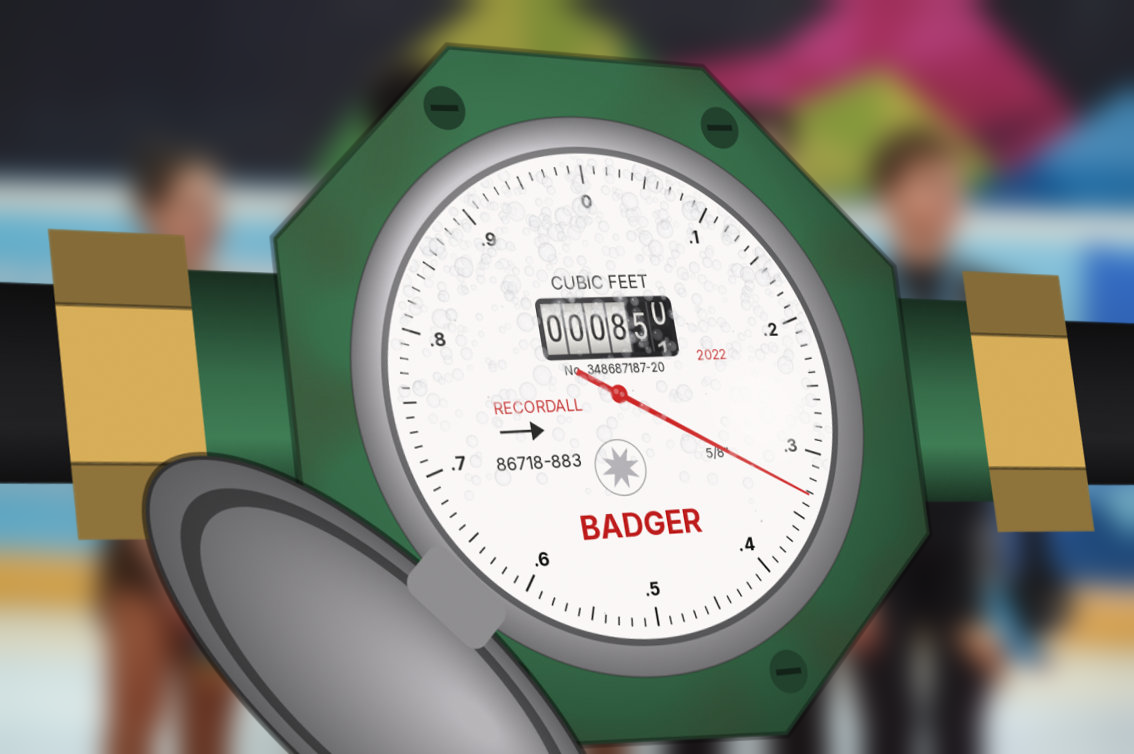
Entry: 850.33 ft³
